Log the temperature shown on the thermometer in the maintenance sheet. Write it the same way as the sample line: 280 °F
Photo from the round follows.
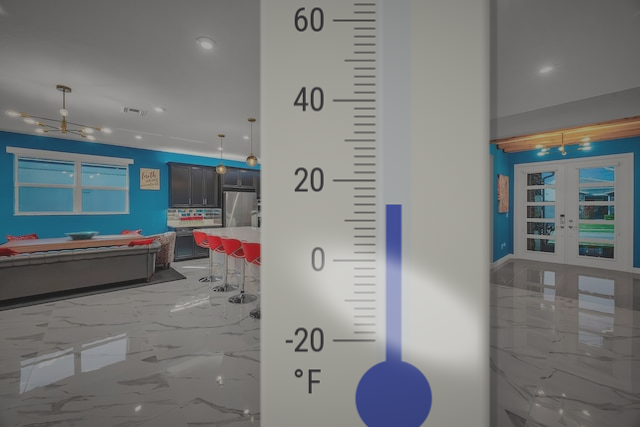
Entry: 14 °F
